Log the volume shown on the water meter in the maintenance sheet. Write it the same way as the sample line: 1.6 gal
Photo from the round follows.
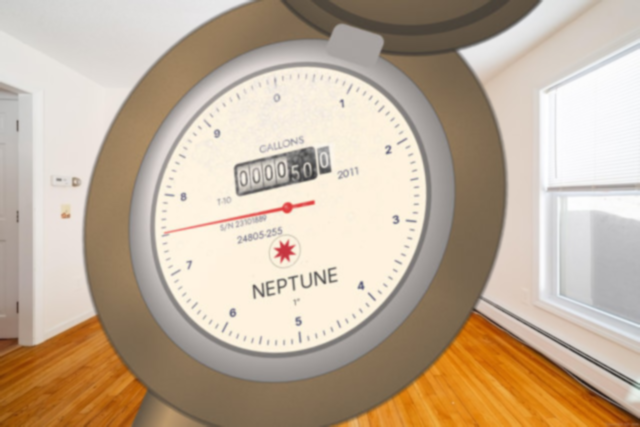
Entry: 497.5 gal
